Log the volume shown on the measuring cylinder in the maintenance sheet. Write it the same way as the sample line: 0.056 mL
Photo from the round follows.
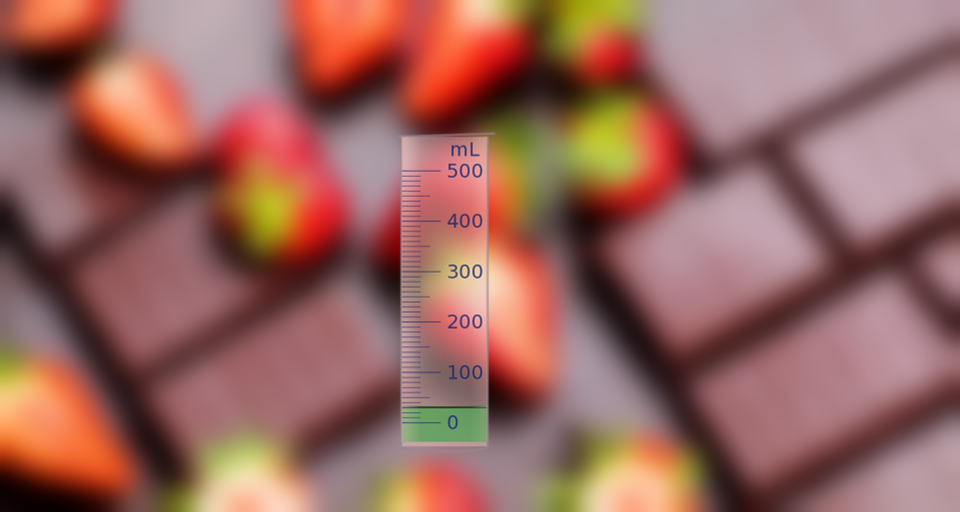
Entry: 30 mL
